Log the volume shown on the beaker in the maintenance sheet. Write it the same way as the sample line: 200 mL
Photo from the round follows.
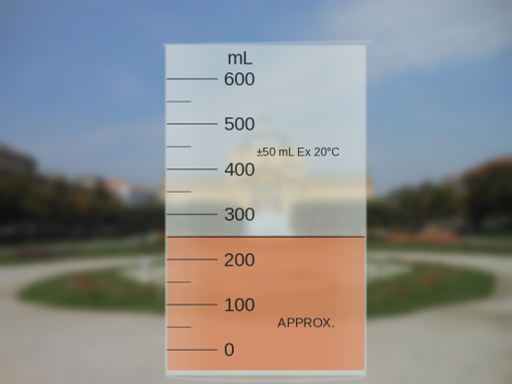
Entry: 250 mL
